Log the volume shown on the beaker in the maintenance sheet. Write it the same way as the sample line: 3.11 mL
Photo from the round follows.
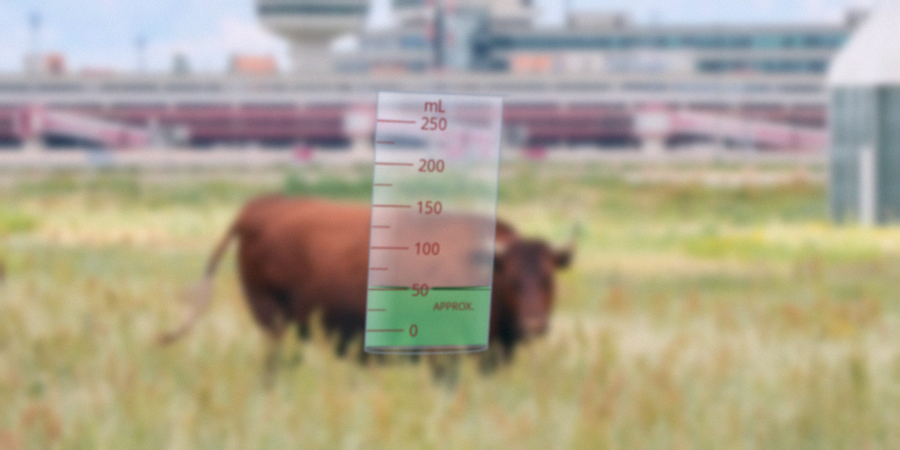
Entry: 50 mL
